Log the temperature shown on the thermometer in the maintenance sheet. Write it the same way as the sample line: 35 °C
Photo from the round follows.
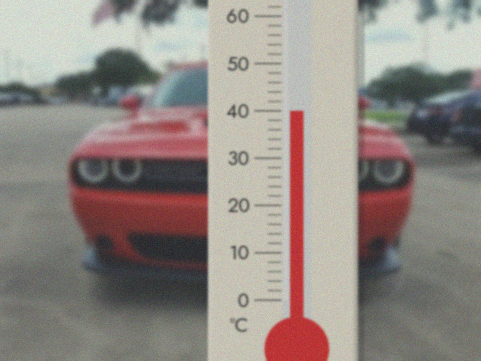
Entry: 40 °C
